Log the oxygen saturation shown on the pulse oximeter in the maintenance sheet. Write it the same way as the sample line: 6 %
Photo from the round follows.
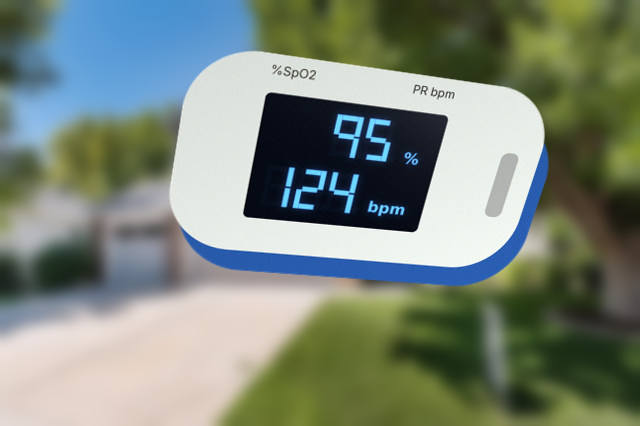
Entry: 95 %
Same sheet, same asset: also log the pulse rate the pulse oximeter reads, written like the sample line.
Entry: 124 bpm
